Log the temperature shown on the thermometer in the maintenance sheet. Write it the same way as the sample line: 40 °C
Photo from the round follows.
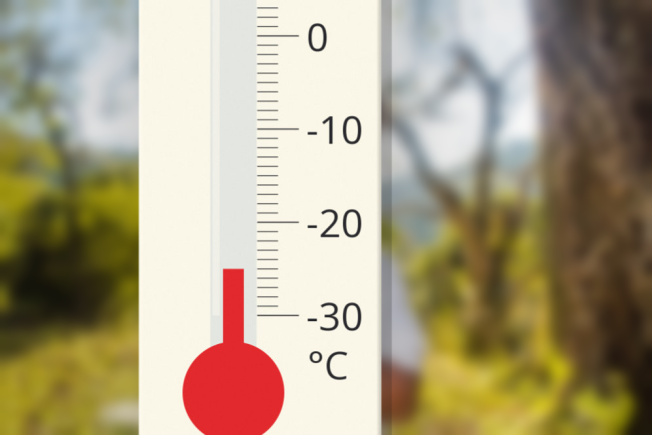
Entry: -25 °C
